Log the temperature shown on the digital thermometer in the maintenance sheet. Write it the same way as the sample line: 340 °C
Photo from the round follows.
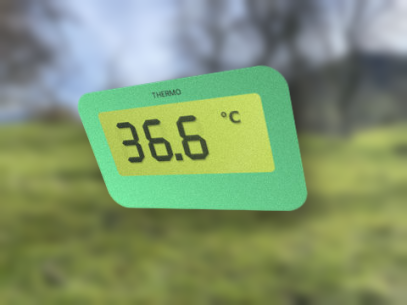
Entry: 36.6 °C
